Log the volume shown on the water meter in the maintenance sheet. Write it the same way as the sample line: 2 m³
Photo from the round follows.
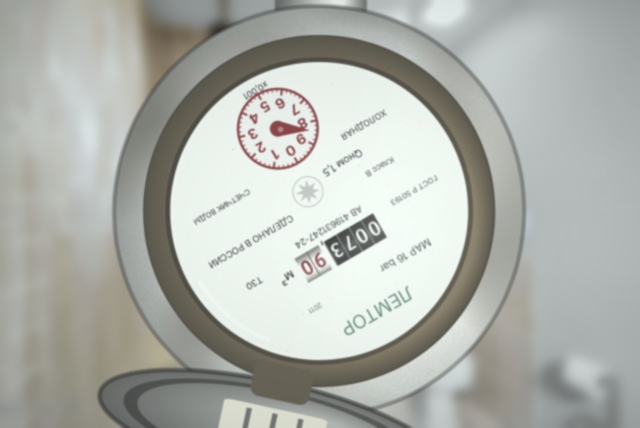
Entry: 73.908 m³
